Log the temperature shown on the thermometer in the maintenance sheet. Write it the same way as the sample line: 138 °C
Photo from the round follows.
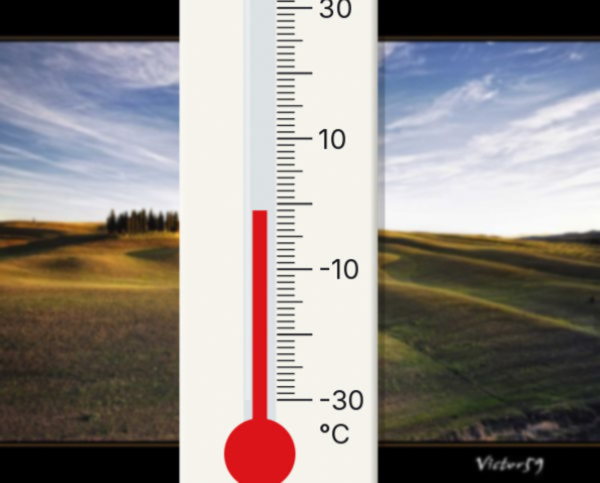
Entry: -1 °C
